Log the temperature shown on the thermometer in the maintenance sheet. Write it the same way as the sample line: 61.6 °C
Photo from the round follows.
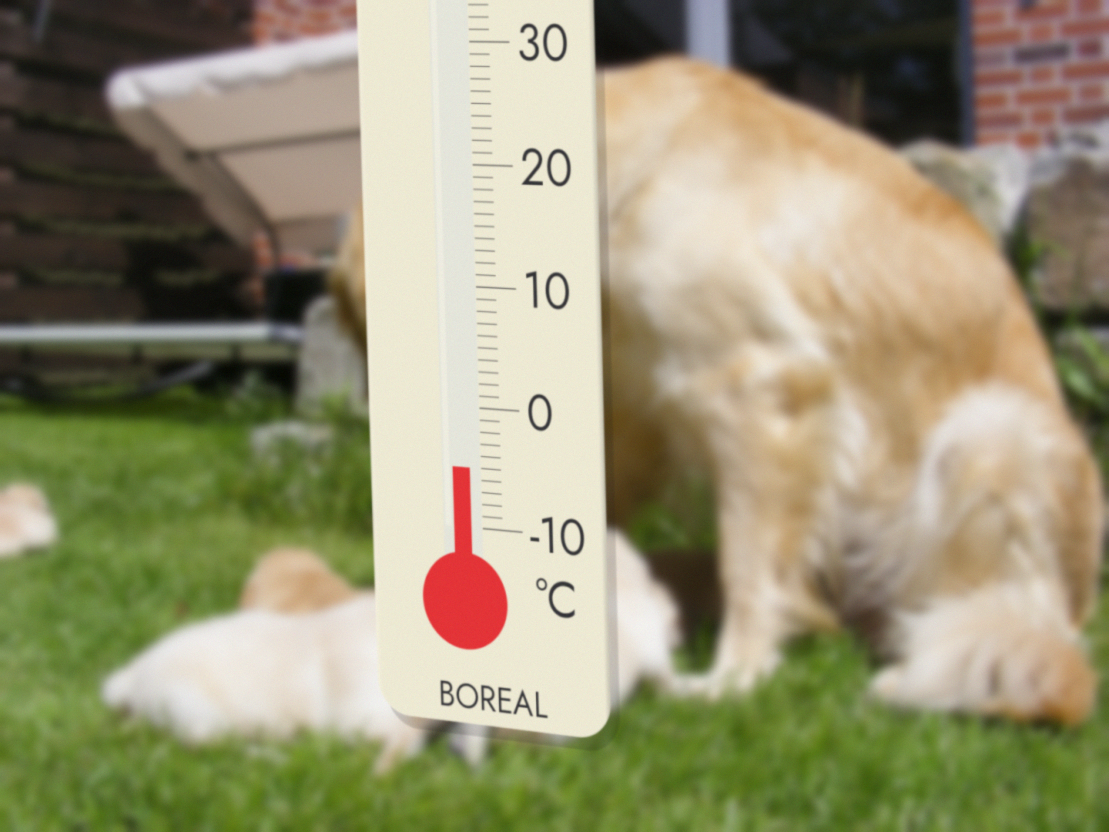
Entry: -5 °C
